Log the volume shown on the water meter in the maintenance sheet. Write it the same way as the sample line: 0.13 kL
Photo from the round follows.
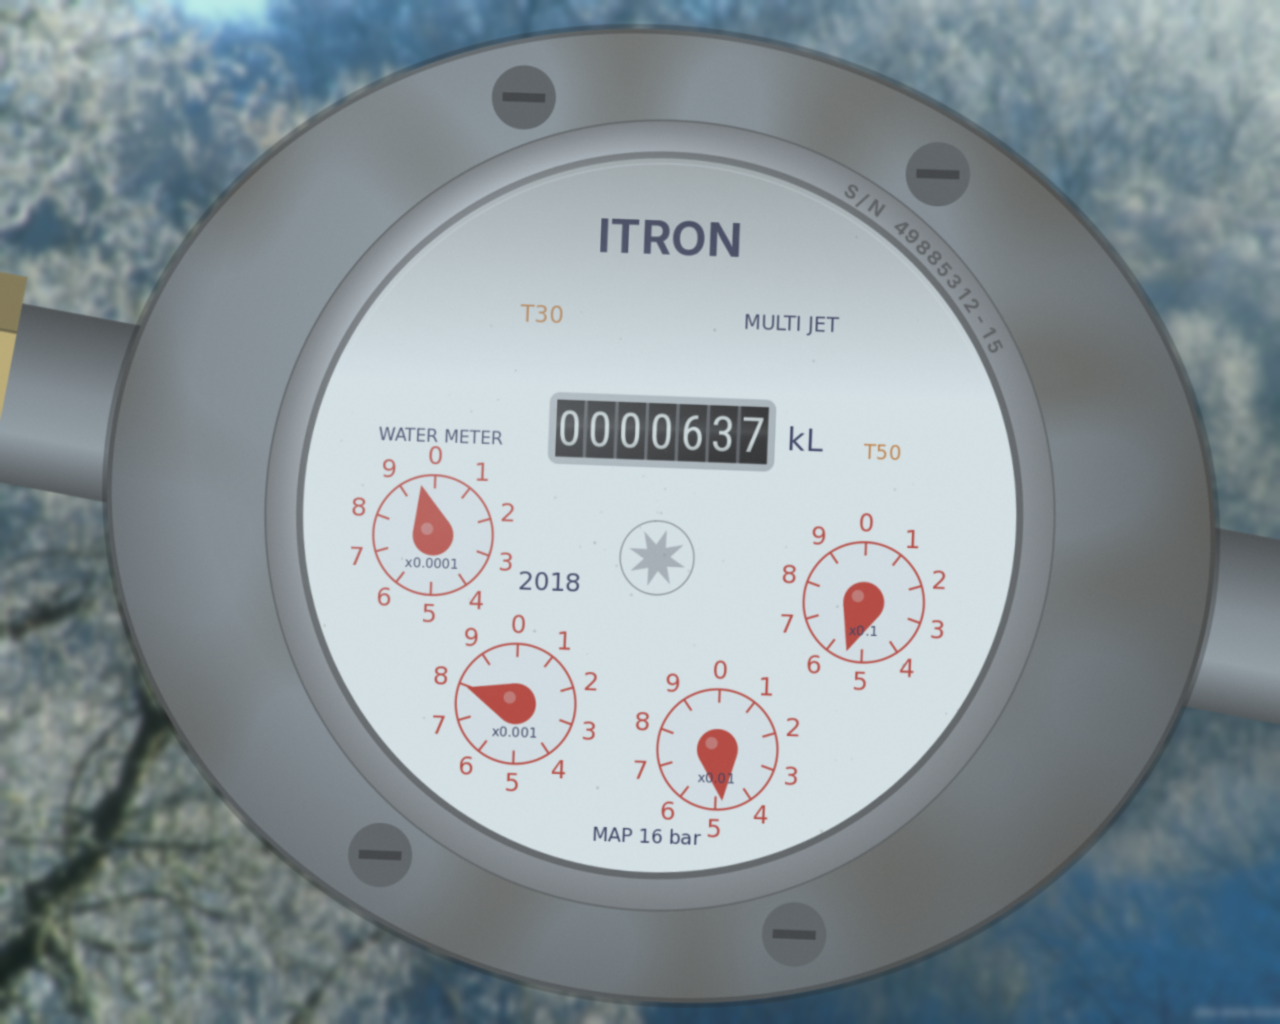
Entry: 637.5479 kL
